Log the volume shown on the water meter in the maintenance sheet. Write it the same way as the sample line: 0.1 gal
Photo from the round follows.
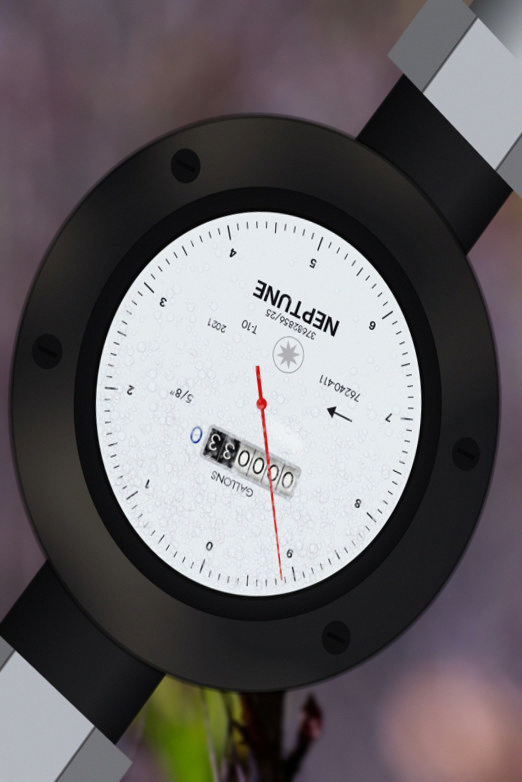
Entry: 329.1 gal
